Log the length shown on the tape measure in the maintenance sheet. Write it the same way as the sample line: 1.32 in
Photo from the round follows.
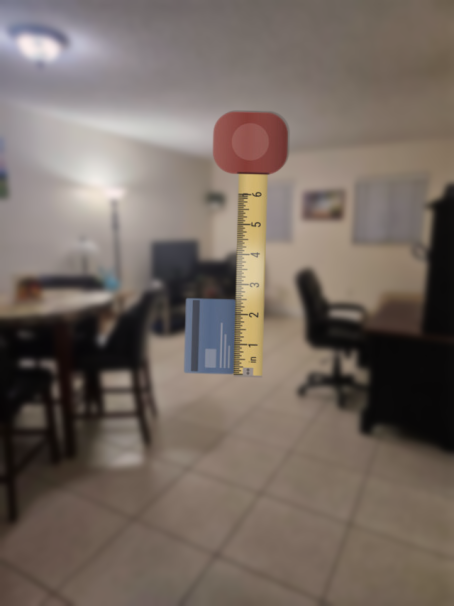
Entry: 2.5 in
